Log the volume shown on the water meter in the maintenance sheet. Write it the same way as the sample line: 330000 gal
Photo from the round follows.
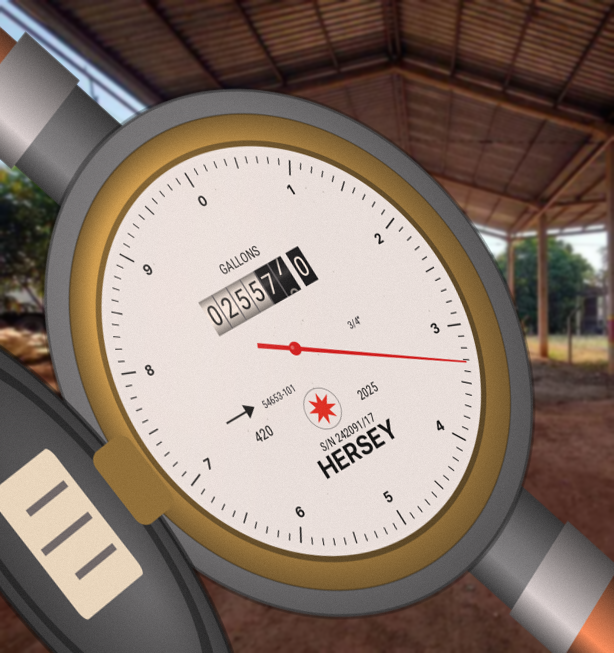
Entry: 255773.3 gal
